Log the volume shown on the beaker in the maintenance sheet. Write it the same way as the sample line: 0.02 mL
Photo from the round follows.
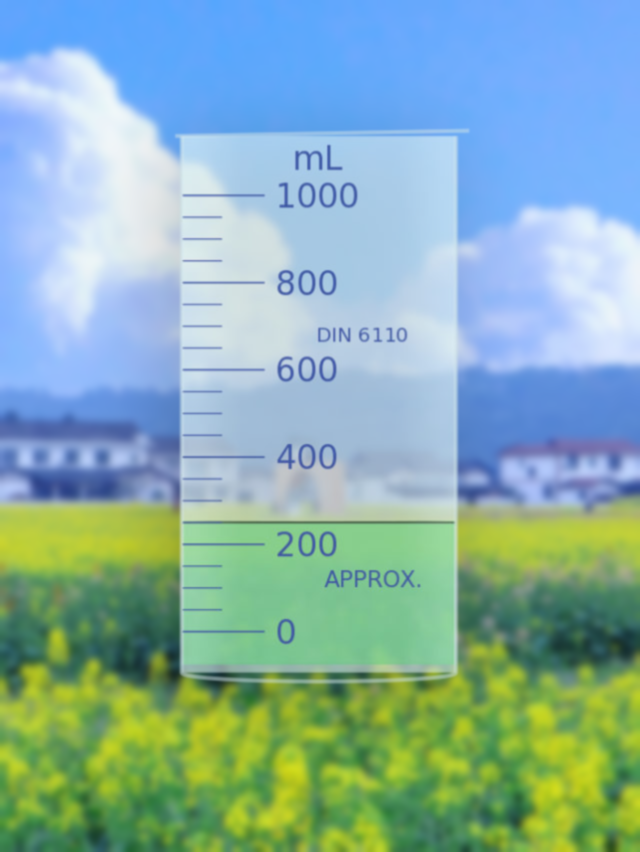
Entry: 250 mL
